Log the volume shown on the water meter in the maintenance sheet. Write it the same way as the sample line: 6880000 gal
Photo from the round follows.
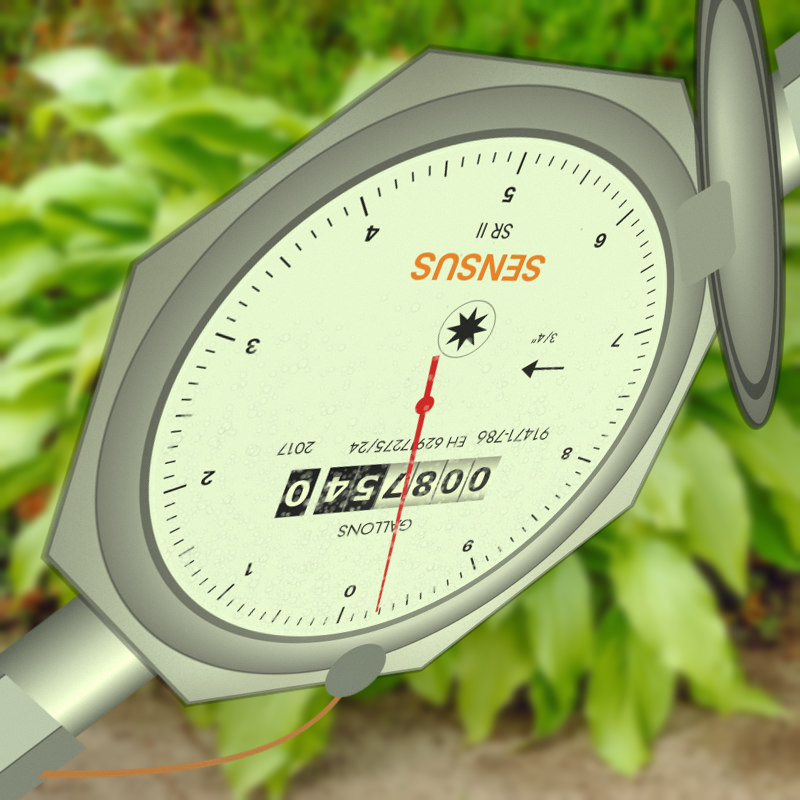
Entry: 87539.7 gal
